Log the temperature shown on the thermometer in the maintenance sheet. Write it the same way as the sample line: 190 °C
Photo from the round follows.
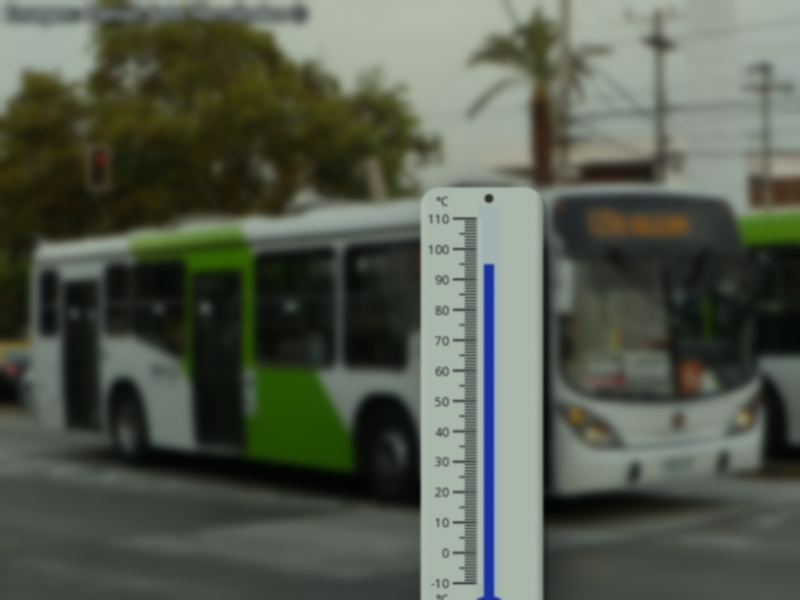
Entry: 95 °C
